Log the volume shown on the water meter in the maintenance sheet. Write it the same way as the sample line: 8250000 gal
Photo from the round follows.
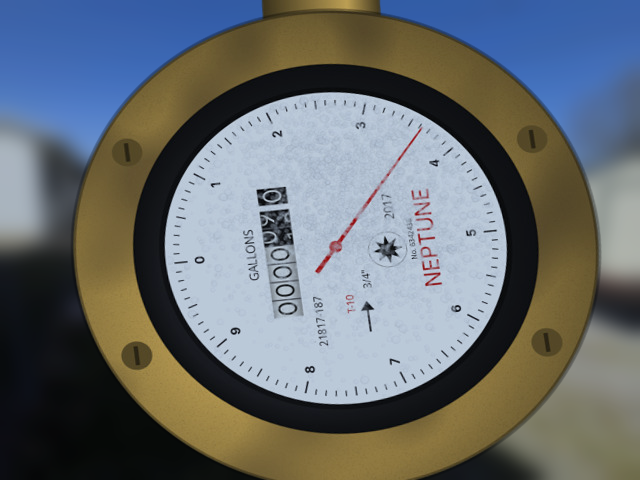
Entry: 93.6 gal
